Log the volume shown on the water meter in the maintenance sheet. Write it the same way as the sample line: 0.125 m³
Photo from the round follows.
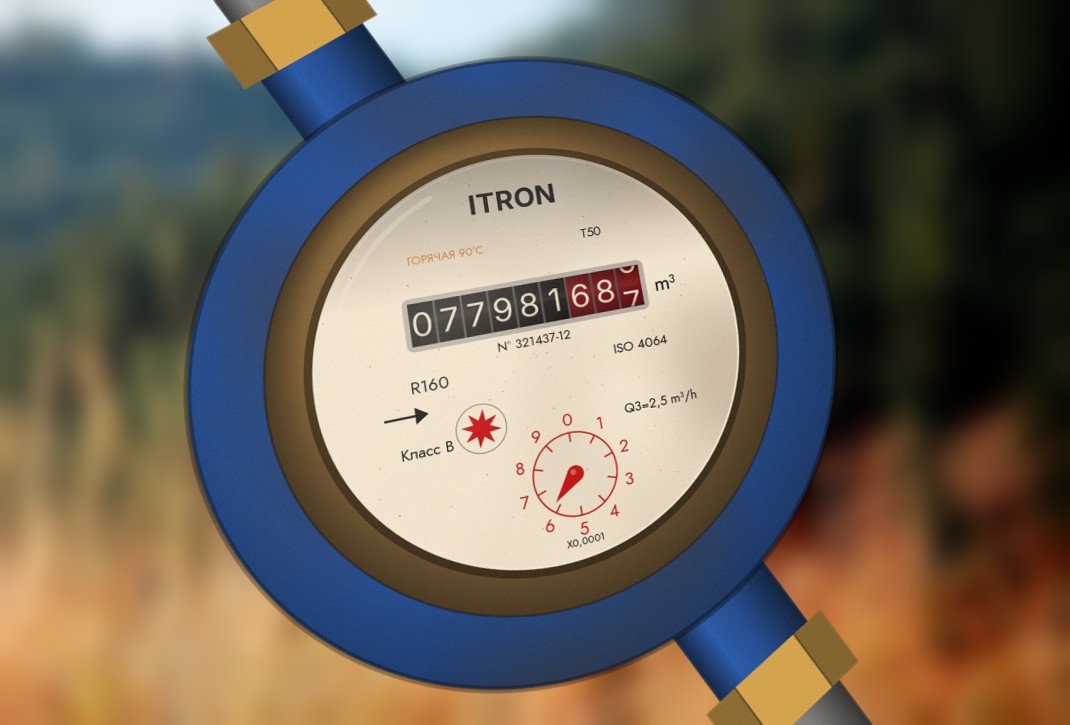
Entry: 77981.6866 m³
